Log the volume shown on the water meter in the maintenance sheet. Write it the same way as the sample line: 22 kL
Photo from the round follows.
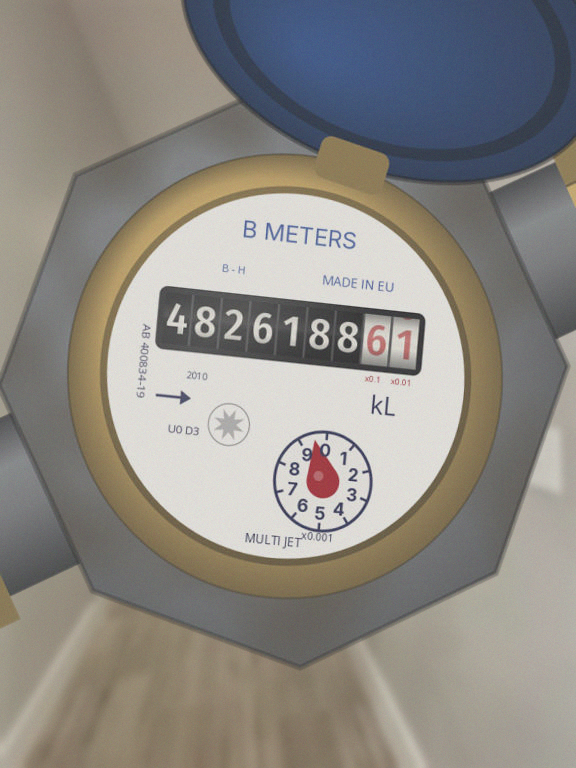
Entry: 4826188.609 kL
